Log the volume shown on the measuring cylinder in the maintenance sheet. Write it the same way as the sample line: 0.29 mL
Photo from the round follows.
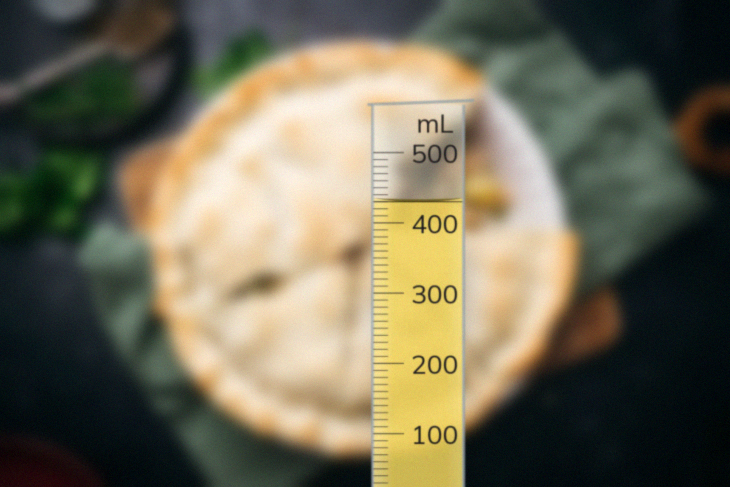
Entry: 430 mL
